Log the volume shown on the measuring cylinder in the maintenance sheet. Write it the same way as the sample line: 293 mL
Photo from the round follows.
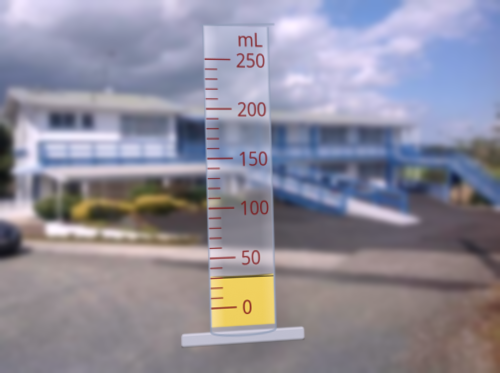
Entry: 30 mL
